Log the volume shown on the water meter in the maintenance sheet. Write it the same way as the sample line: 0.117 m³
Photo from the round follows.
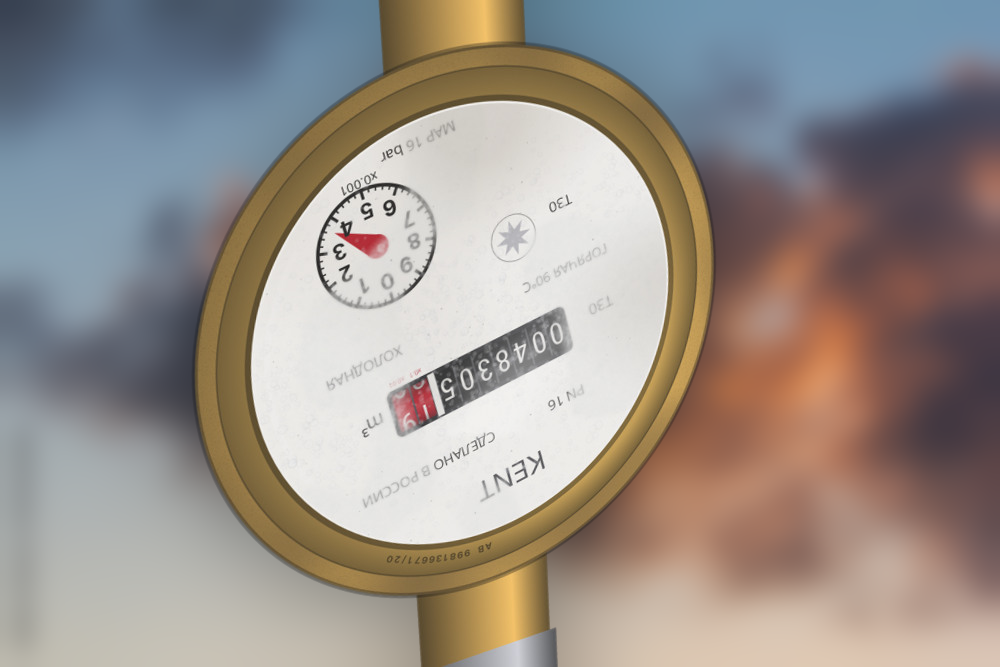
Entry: 48305.193 m³
